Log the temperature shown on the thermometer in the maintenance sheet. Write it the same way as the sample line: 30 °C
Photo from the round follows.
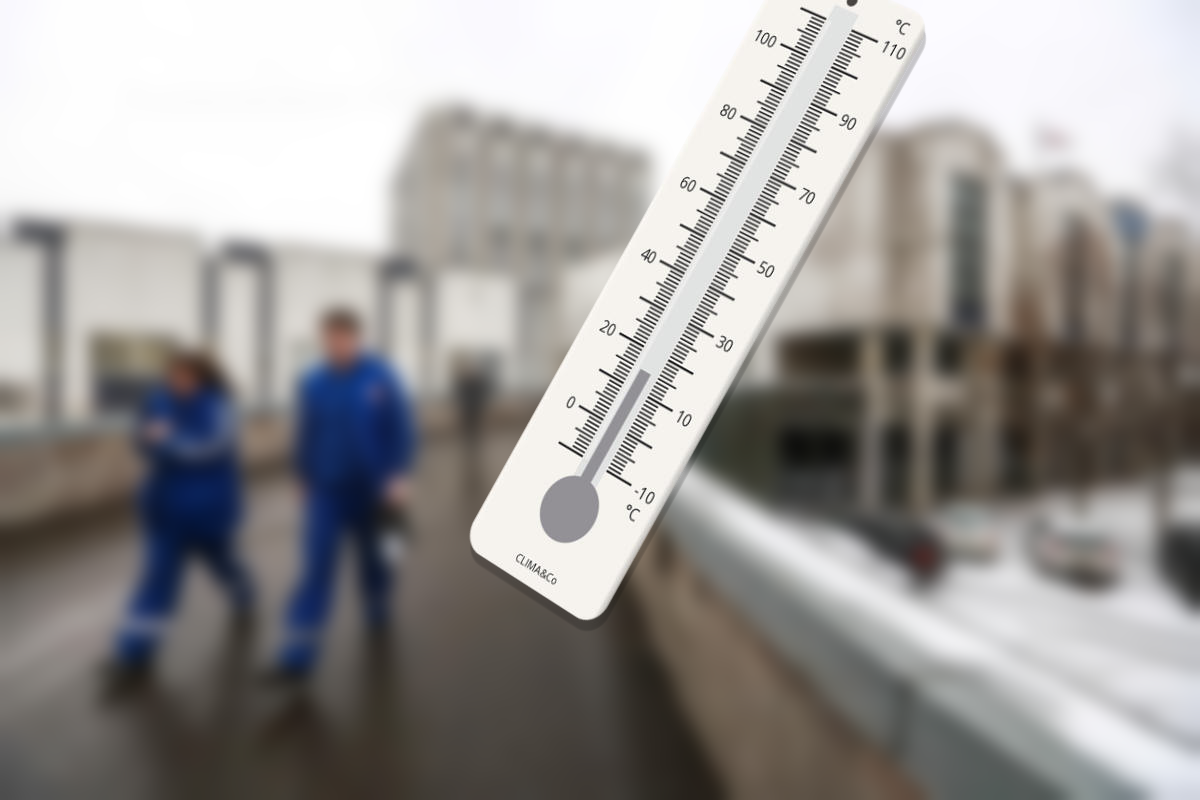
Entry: 15 °C
